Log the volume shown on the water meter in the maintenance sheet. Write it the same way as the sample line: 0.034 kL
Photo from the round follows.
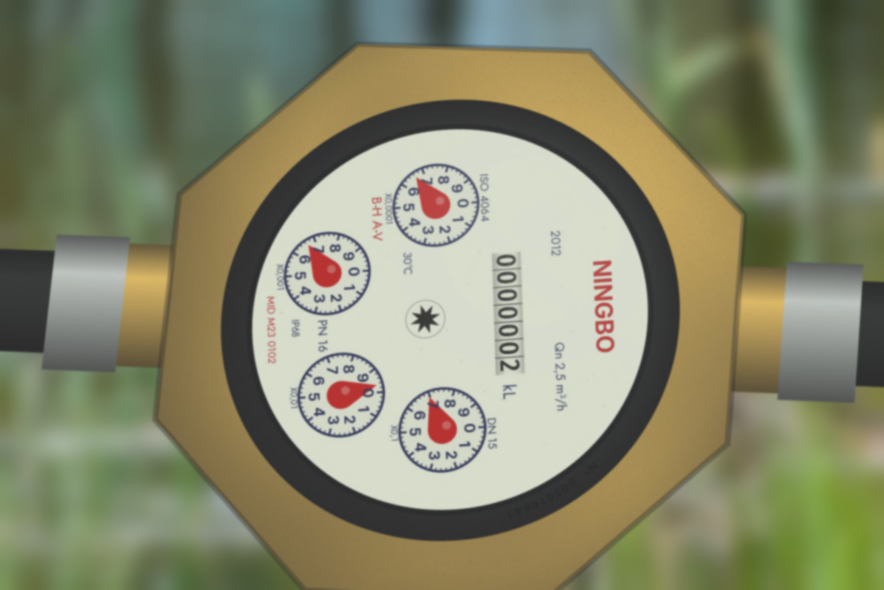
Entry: 2.6966 kL
